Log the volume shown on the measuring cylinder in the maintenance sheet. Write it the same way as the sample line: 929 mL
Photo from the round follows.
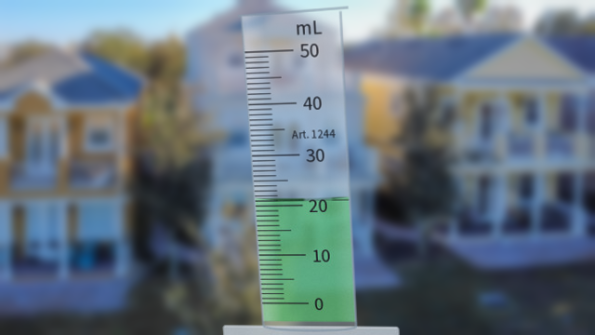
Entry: 21 mL
